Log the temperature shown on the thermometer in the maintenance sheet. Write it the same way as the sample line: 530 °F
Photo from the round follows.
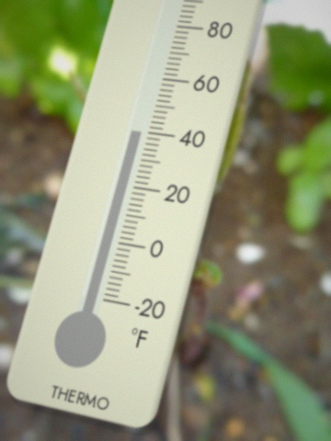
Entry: 40 °F
